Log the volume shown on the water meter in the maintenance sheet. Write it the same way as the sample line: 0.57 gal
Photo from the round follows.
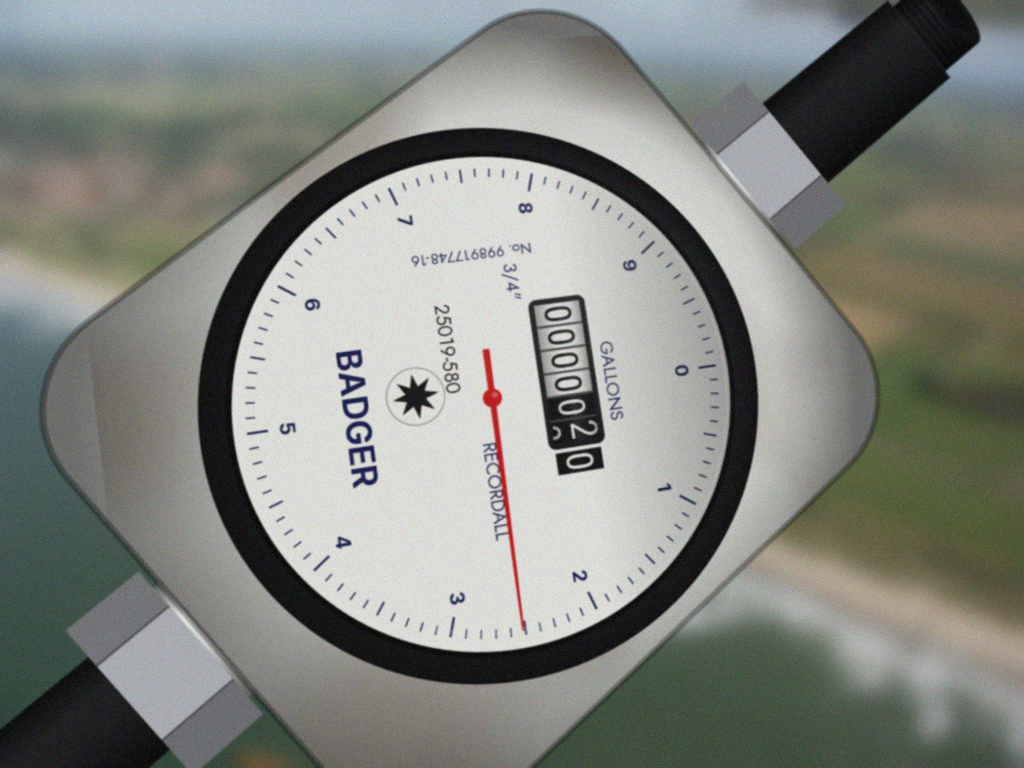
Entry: 22.5 gal
